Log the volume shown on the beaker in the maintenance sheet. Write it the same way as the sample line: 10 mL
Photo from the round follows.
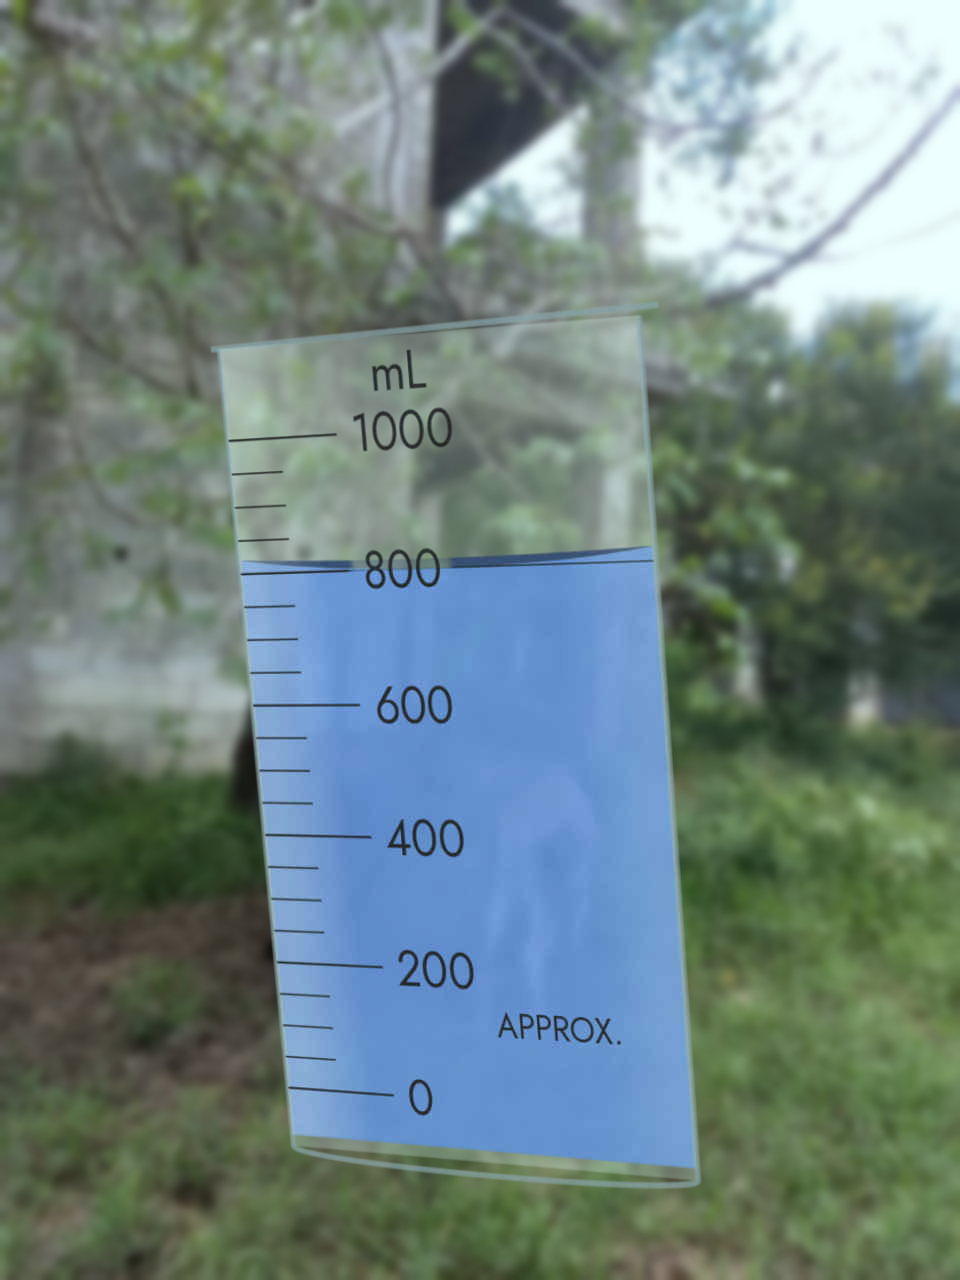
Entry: 800 mL
